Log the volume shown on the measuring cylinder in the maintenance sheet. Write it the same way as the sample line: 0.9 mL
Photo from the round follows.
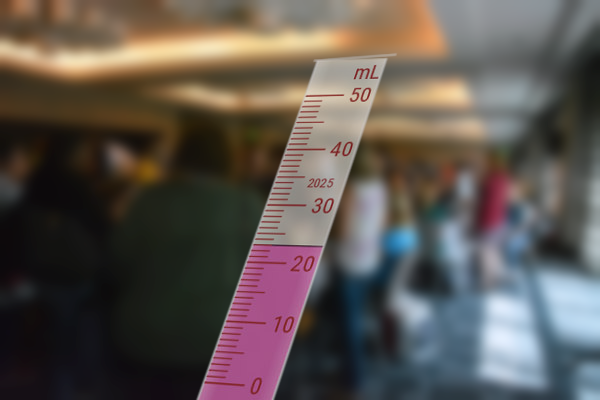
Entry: 23 mL
